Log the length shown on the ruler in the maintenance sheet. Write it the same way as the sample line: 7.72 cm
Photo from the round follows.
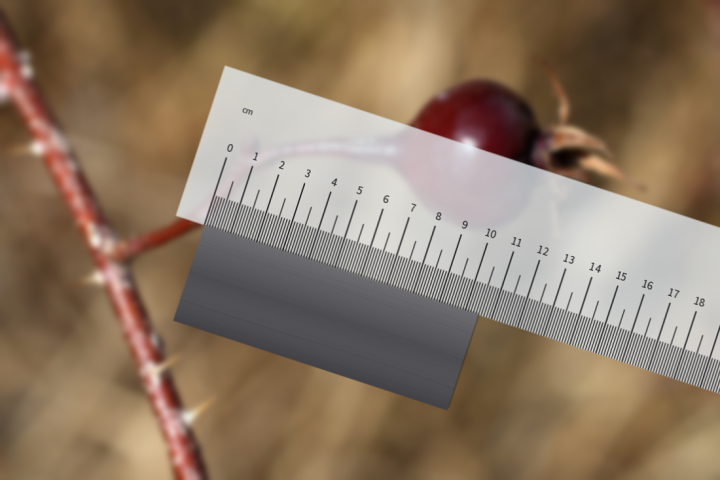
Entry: 10.5 cm
